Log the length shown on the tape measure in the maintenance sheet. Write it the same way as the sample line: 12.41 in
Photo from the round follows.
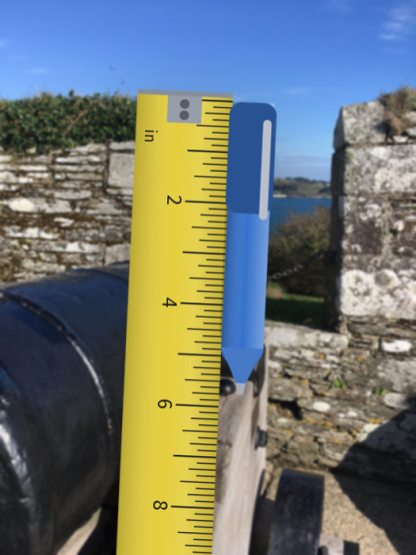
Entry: 5.75 in
